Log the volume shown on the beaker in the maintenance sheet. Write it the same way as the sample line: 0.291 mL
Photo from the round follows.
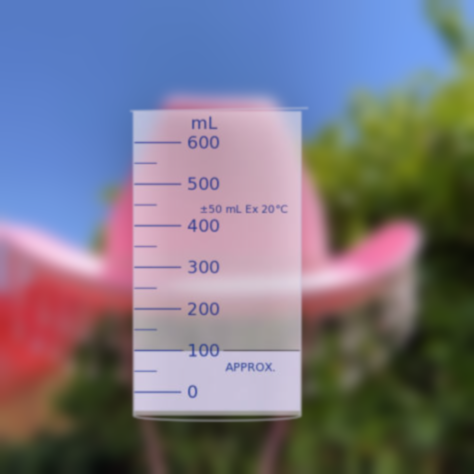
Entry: 100 mL
